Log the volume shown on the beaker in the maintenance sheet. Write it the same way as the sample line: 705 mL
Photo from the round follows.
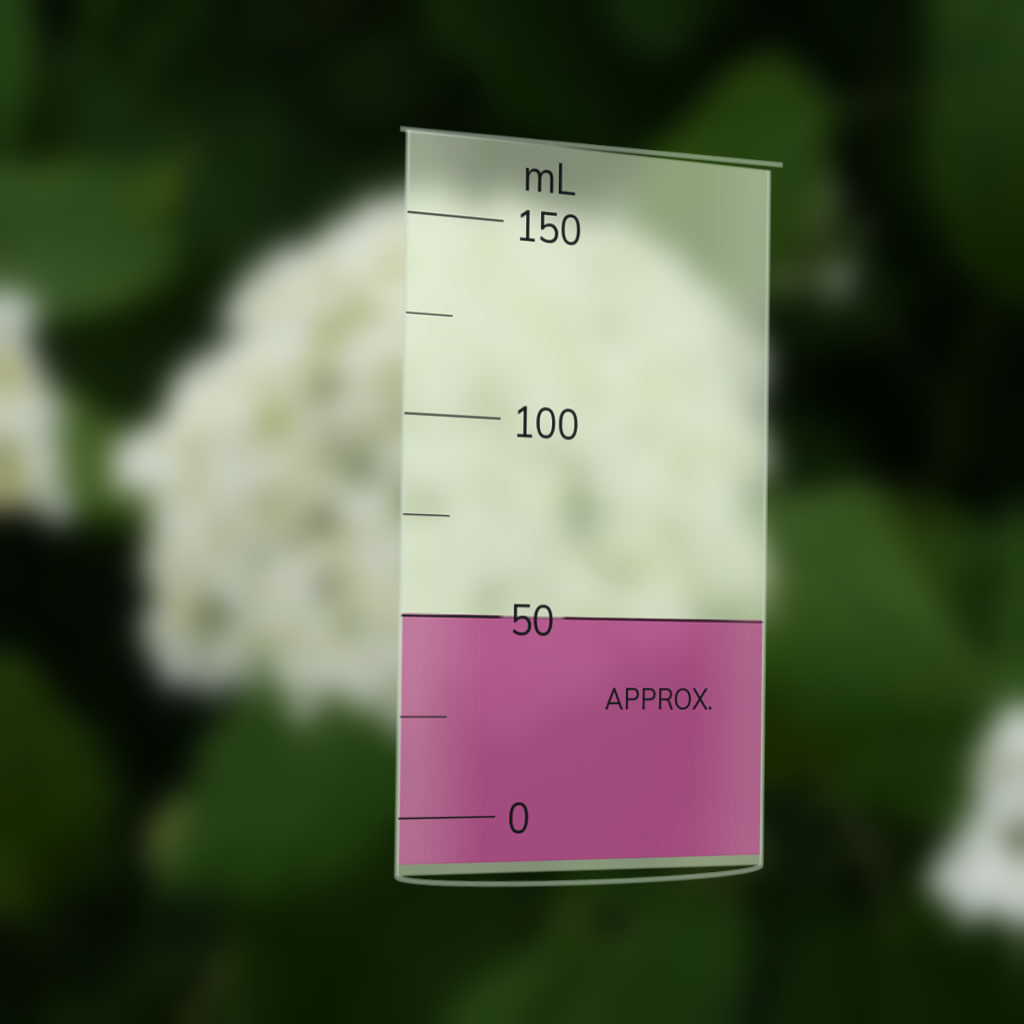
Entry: 50 mL
